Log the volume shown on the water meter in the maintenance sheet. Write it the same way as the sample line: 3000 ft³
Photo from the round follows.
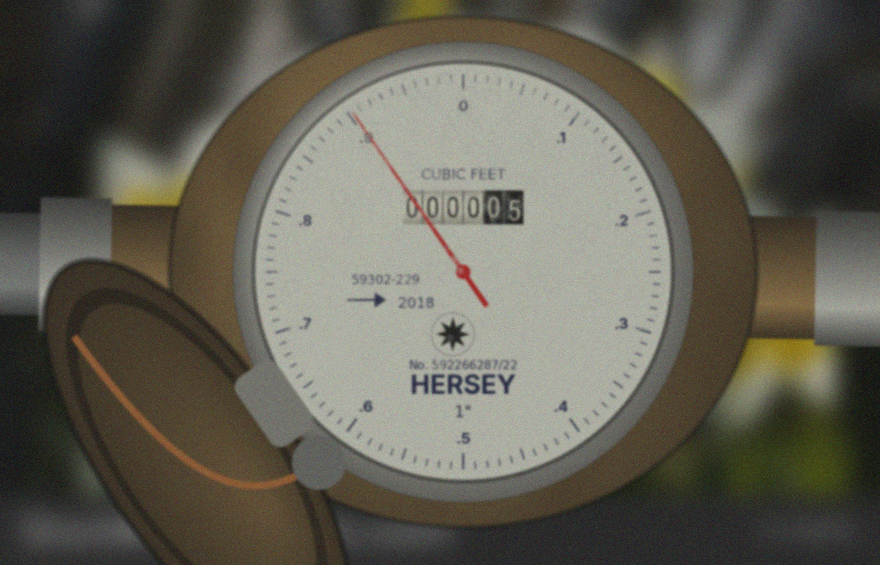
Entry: 4.90 ft³
